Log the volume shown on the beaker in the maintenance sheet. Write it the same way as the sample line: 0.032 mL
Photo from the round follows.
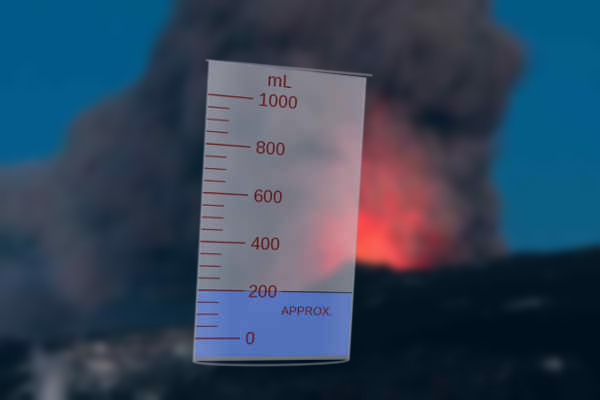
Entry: 200 mL
